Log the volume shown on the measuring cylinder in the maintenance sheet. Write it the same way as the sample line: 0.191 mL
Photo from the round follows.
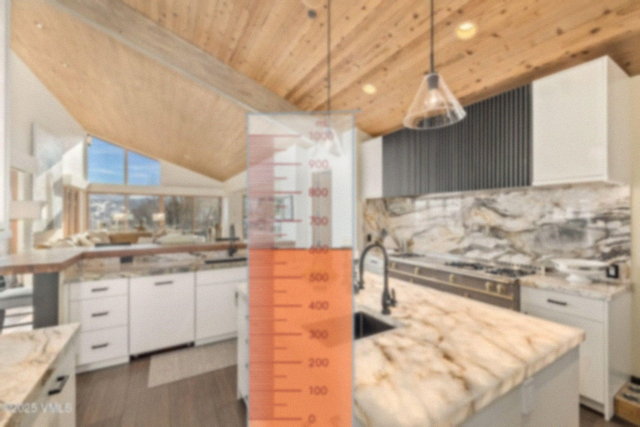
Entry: 600 mL
